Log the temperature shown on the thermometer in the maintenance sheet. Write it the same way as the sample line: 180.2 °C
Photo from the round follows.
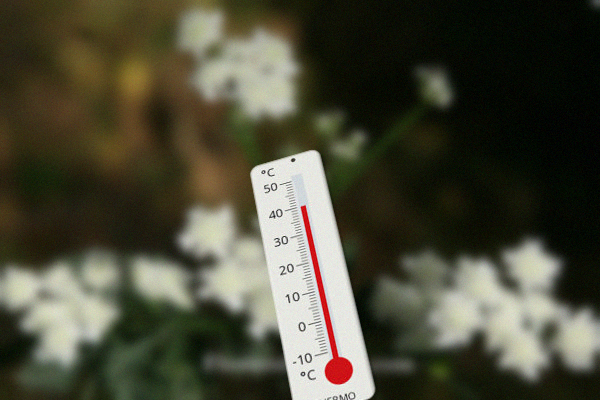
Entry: 40 °C
